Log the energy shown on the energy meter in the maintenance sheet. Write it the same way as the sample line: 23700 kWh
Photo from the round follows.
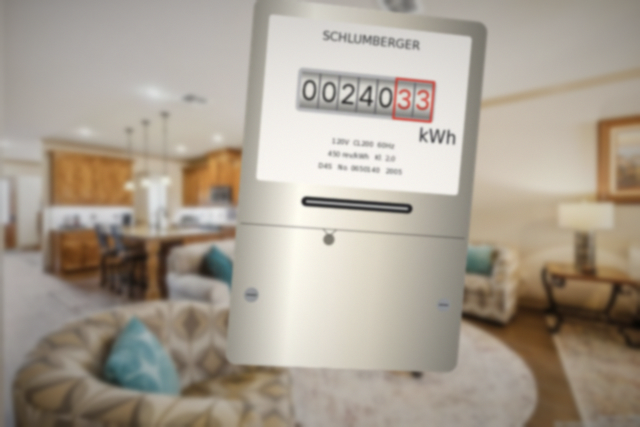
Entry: 240.33 kWh
